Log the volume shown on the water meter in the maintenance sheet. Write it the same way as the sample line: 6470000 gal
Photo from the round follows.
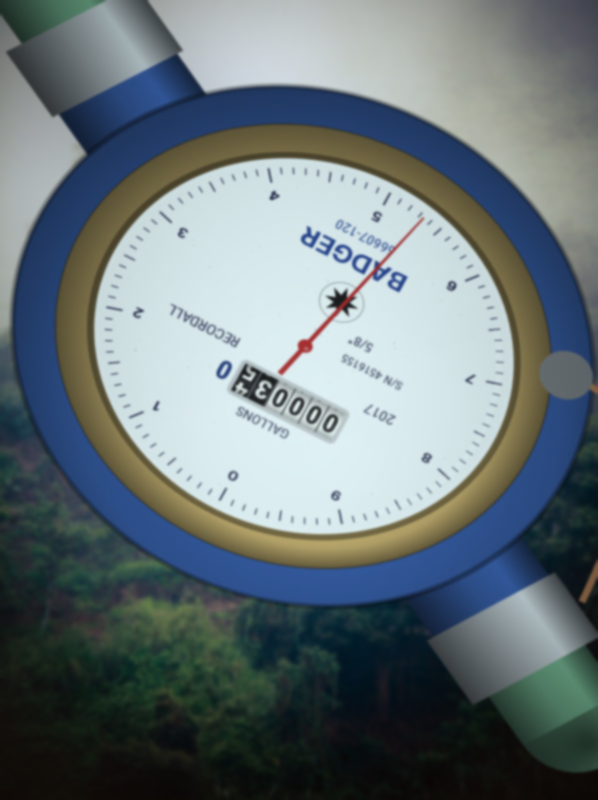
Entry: 345.3 gal
